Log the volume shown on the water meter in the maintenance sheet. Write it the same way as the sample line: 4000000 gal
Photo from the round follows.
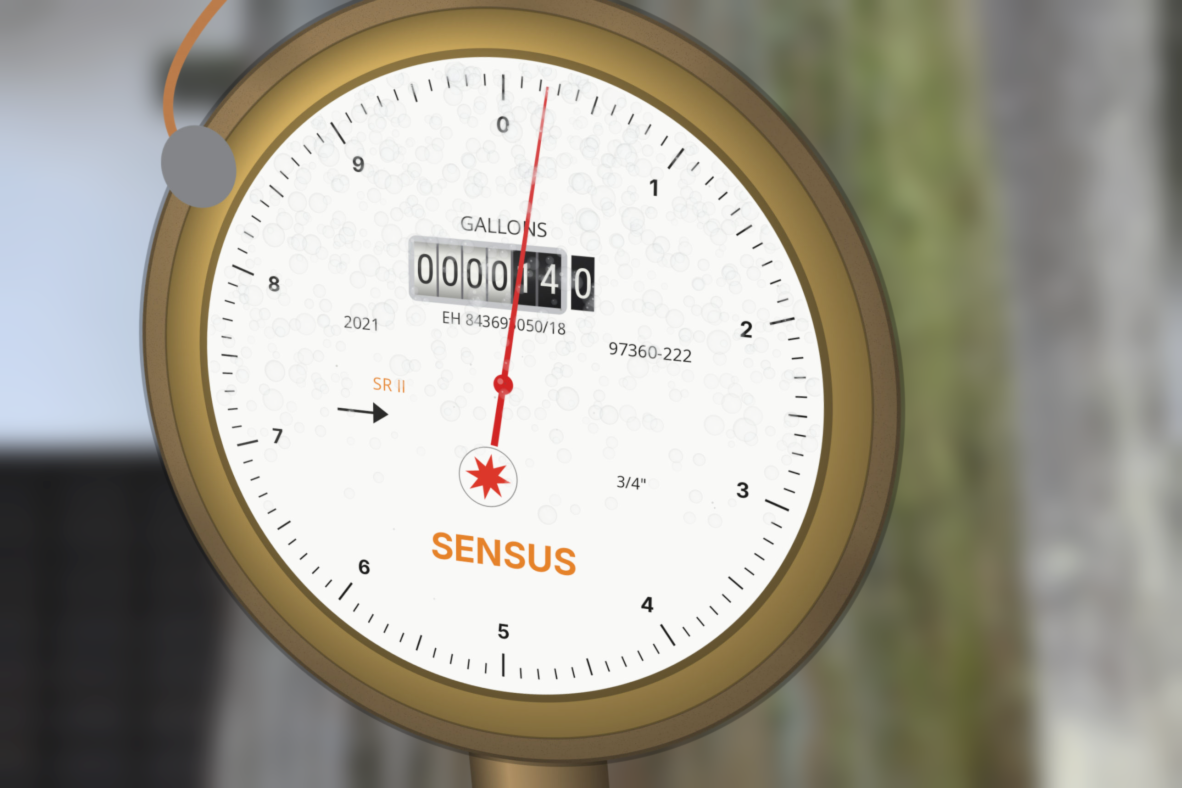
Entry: 140.2 gal
